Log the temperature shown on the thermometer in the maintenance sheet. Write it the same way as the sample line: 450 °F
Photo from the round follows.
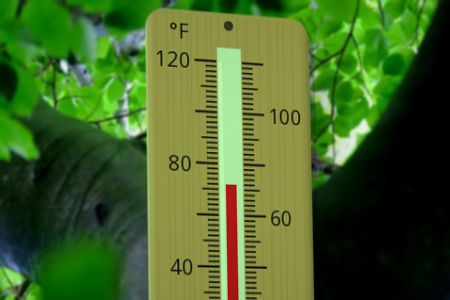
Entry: 72 °F
